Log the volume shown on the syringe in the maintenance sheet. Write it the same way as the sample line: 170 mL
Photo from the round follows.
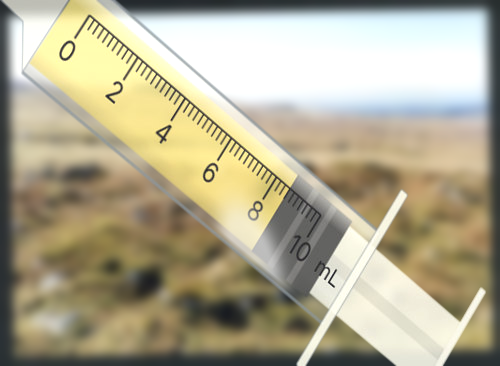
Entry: 8.6 mL
